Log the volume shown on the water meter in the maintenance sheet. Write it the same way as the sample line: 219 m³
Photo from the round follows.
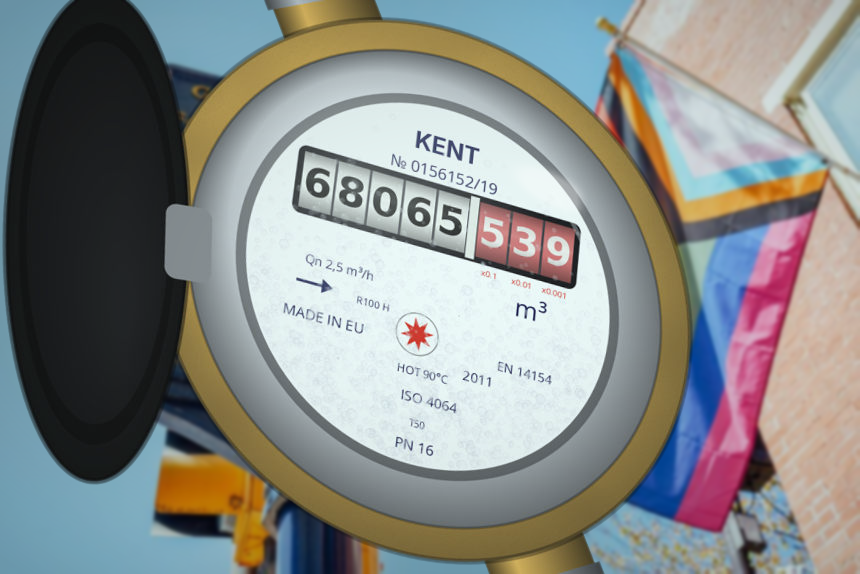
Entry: 68065.539 m³
